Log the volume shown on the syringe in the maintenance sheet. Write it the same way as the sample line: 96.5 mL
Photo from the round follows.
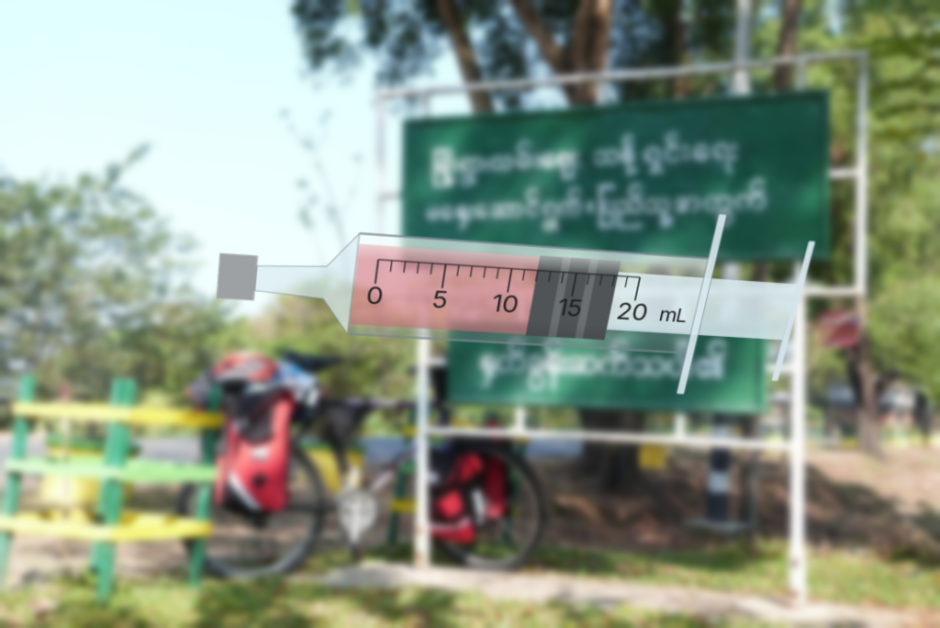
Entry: 12 mL
